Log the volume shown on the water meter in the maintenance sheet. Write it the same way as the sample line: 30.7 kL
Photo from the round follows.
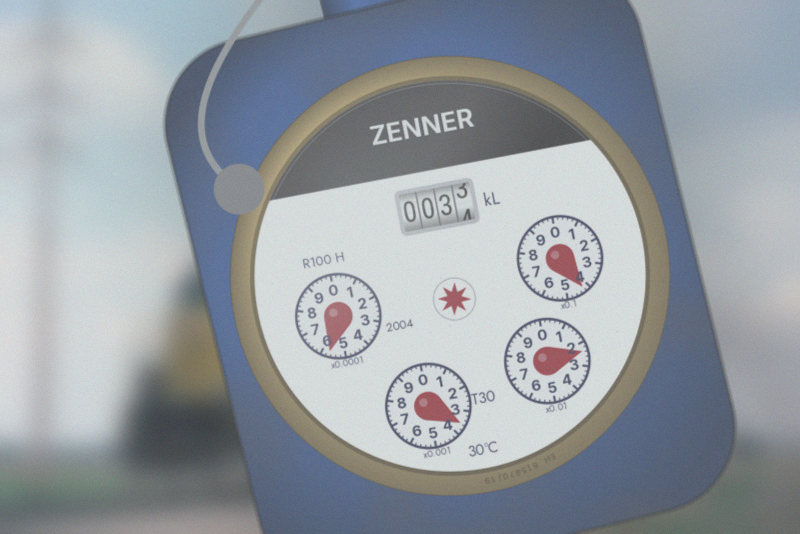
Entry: 33.4235 kL
